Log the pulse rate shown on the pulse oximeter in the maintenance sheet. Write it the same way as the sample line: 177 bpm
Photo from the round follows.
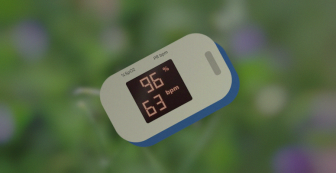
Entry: 63 bpm
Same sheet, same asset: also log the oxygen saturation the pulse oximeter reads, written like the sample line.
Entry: 96 %
